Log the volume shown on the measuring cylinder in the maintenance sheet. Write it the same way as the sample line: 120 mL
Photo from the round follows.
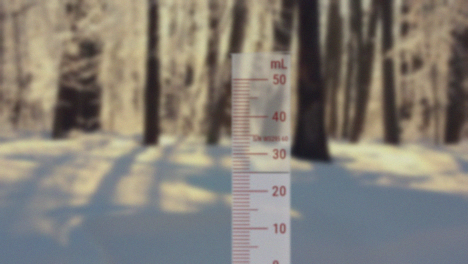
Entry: 25 mL
